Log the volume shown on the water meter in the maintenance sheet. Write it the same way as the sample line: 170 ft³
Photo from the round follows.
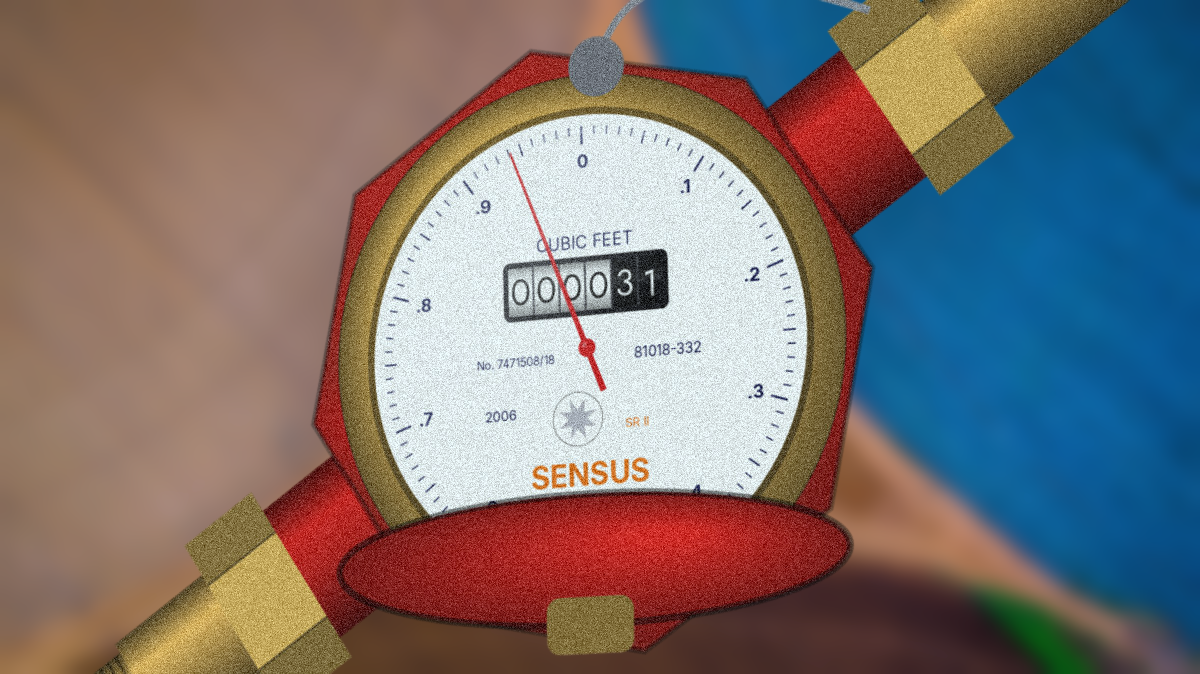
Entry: 30.94 ft³
